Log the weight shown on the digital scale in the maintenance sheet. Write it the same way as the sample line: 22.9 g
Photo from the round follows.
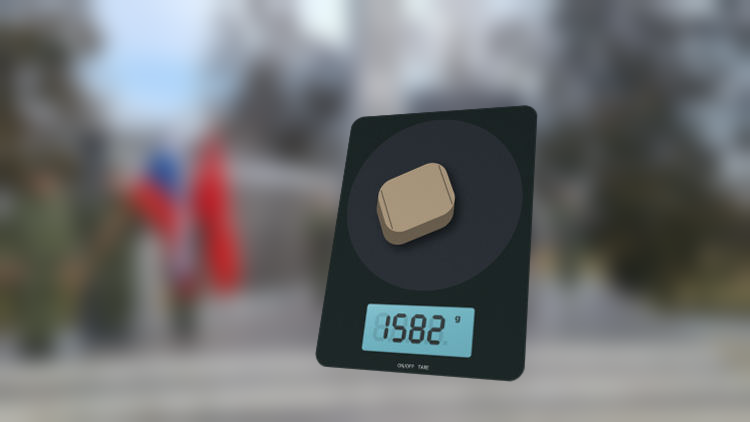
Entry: 1582 g
